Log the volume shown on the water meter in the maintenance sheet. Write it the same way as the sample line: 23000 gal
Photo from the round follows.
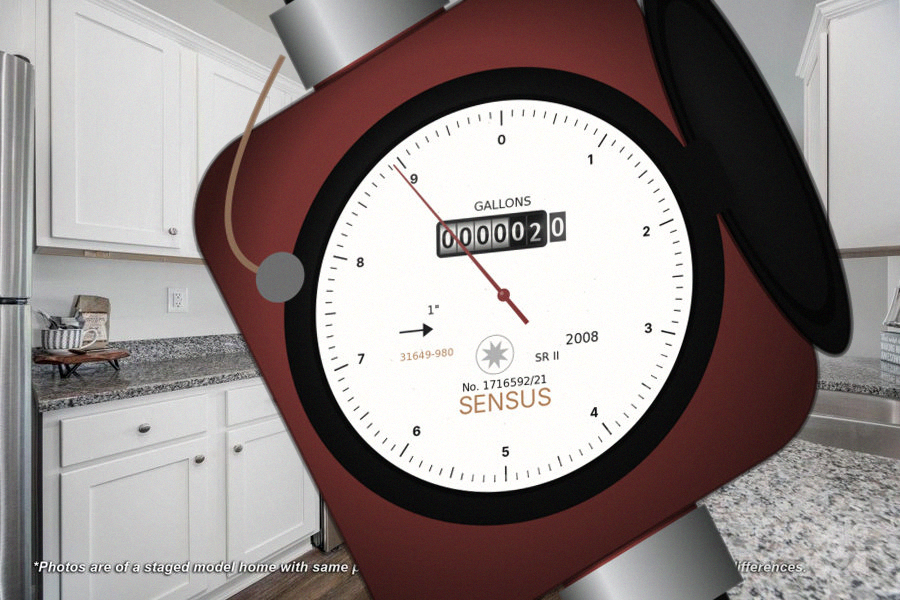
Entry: 18.9 gal
